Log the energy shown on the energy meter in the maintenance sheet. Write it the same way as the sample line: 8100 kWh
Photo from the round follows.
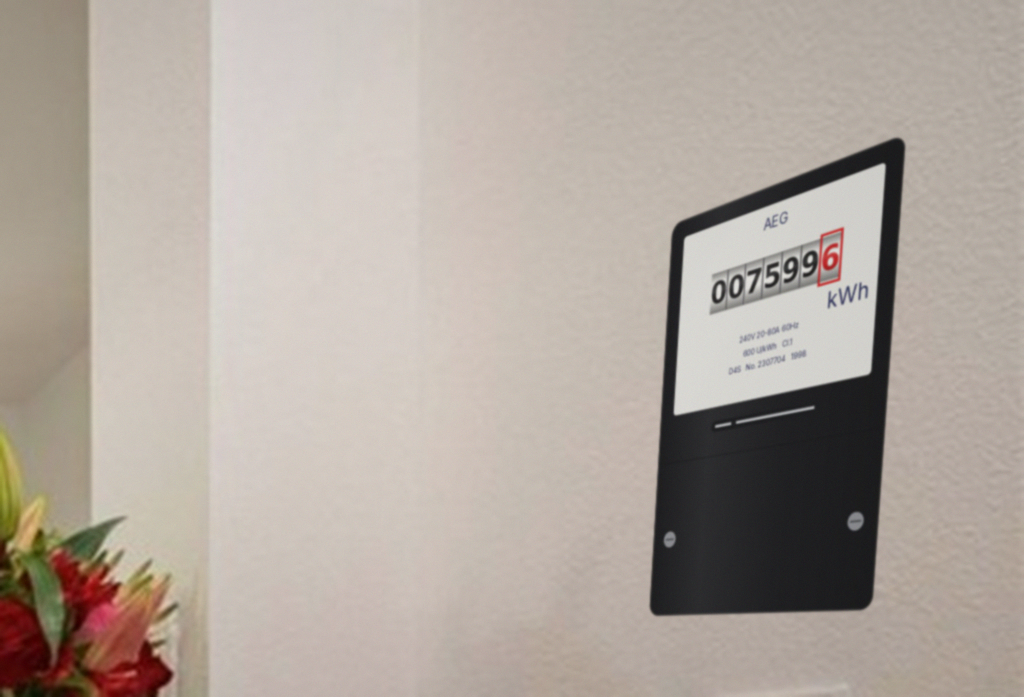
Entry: 7599.6 kWh
